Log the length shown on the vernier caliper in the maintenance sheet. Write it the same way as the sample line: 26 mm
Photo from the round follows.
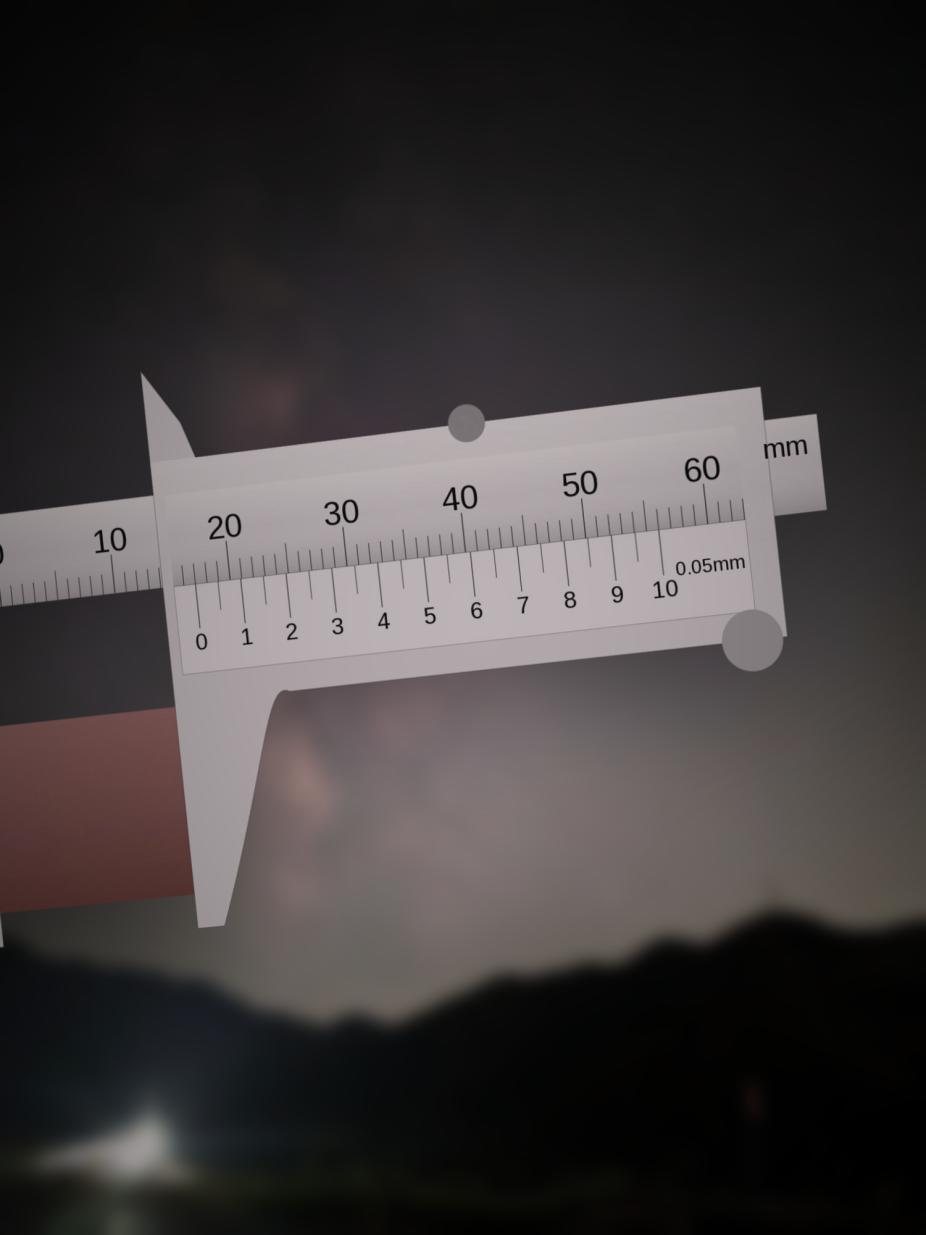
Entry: 17.0 mm
